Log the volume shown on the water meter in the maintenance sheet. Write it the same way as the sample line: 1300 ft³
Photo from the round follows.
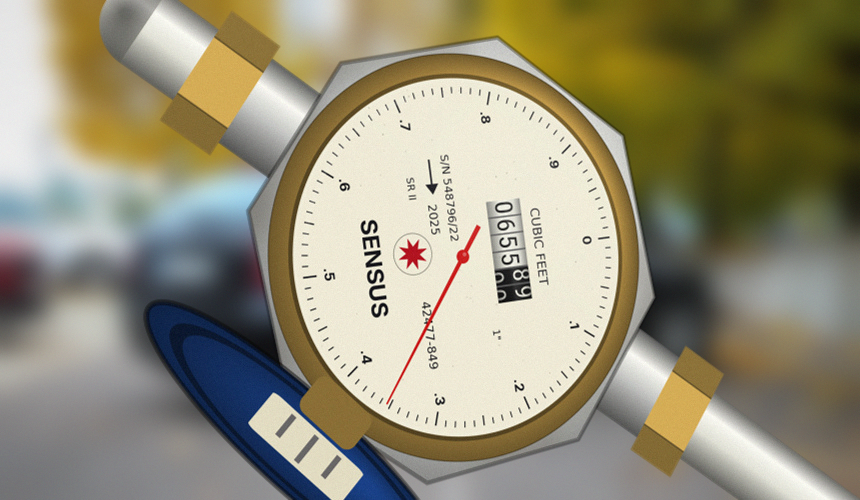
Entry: 65589.35 ft³
